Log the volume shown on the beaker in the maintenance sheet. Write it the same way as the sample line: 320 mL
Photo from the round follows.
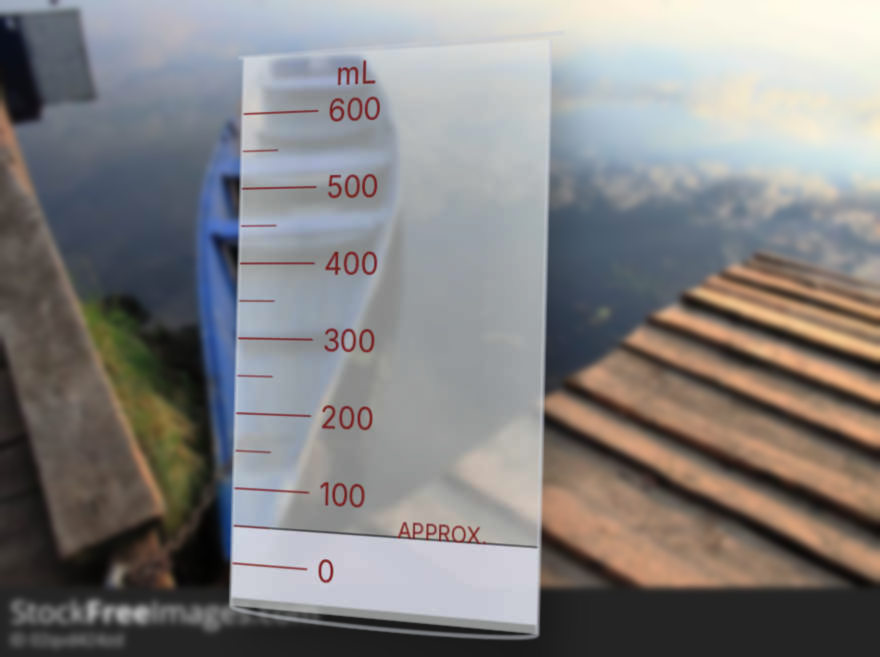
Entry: 50 mL
